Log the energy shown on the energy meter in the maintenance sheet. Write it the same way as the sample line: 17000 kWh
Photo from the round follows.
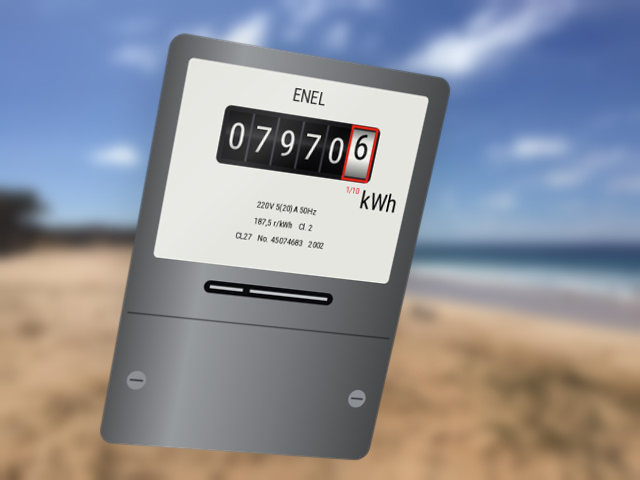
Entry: 7970.6 kWh
